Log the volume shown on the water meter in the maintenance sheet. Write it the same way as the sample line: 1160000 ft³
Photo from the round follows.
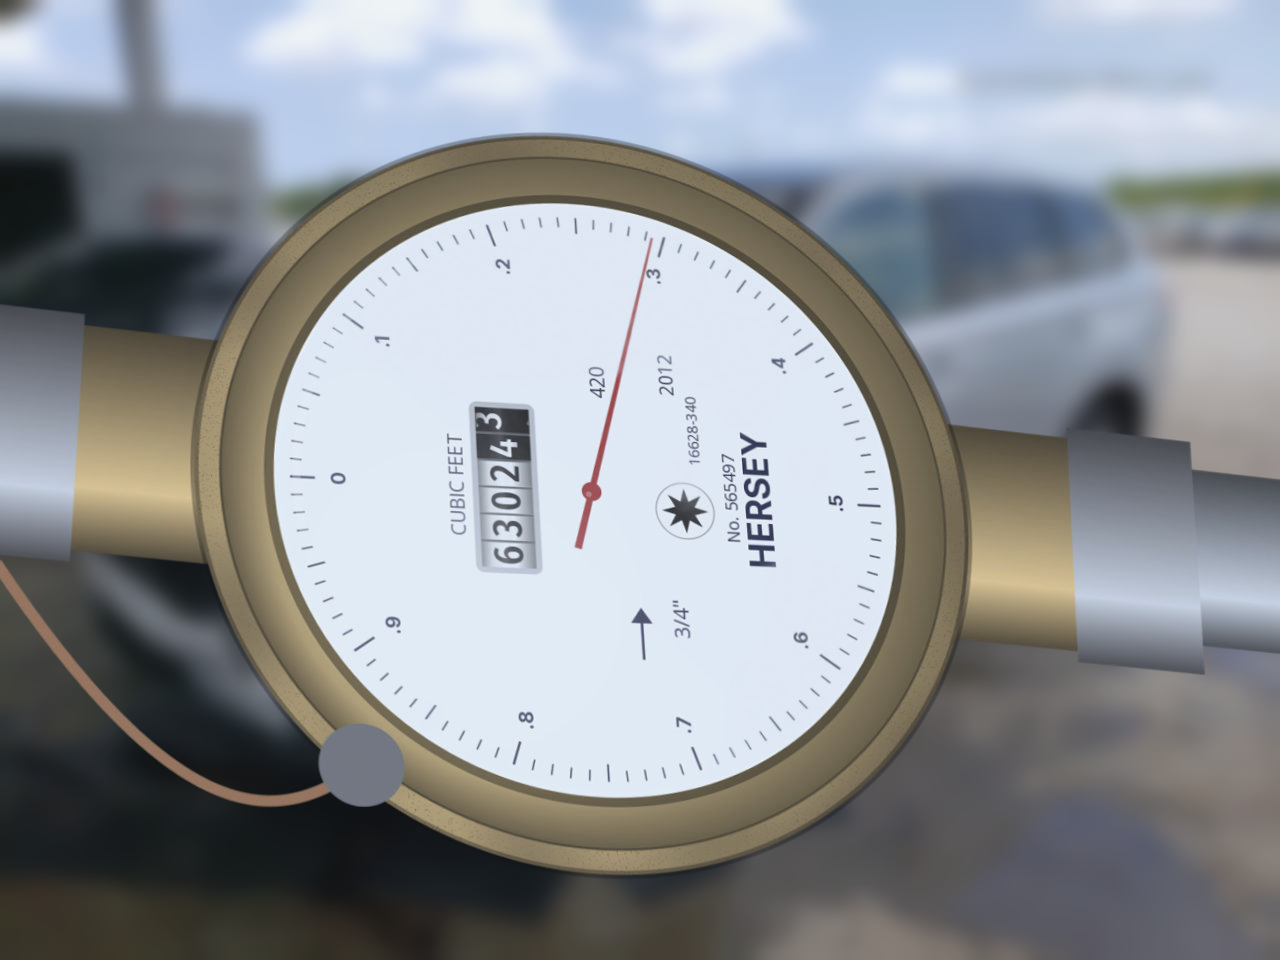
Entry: 630243.29 ft³
